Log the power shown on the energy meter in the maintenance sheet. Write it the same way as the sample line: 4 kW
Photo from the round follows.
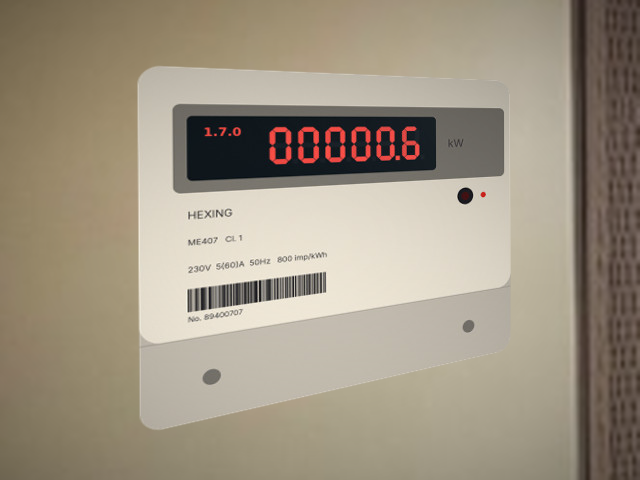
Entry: 0.6 kW
